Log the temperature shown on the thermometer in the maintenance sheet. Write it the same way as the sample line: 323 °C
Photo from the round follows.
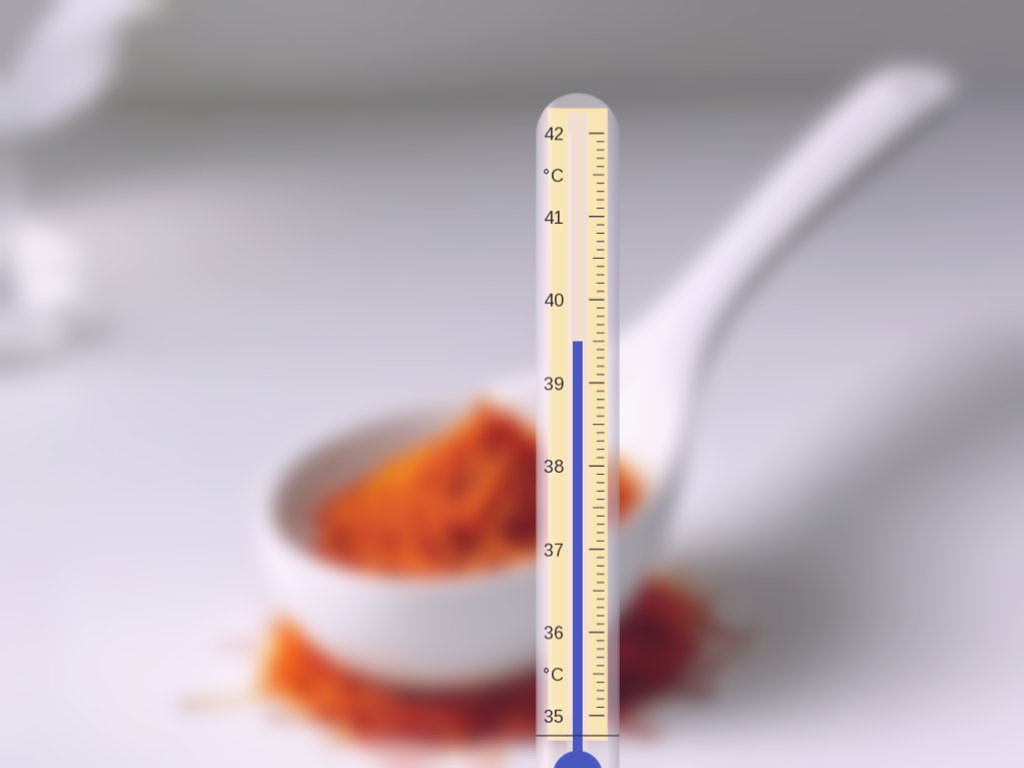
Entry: 39.5 °C
